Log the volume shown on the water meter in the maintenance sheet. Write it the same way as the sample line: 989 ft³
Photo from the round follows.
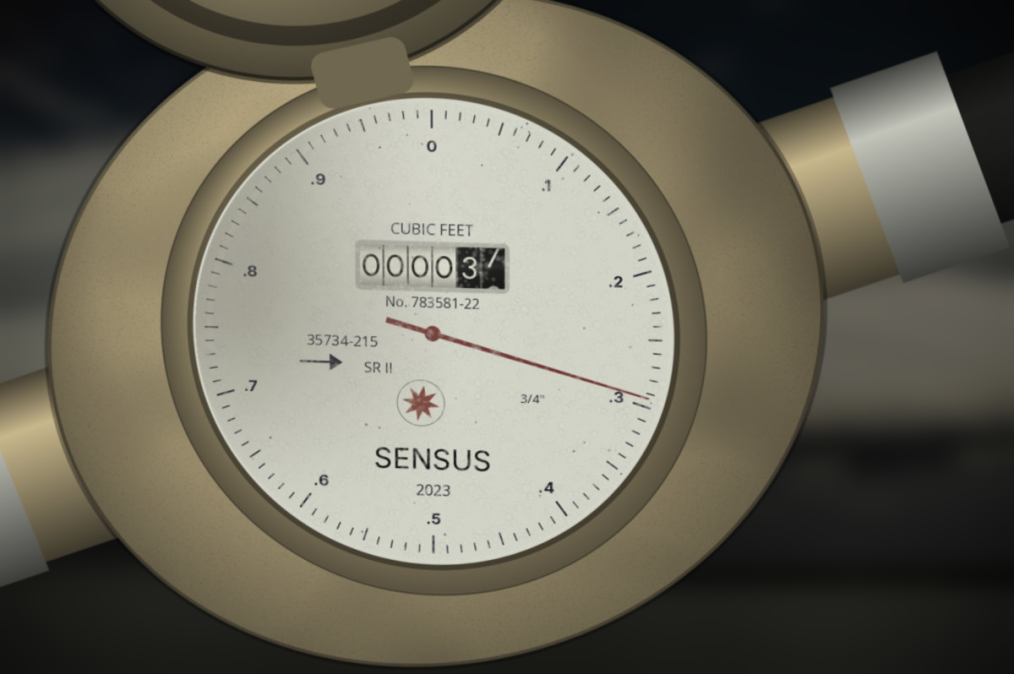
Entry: 37.29 ft³
